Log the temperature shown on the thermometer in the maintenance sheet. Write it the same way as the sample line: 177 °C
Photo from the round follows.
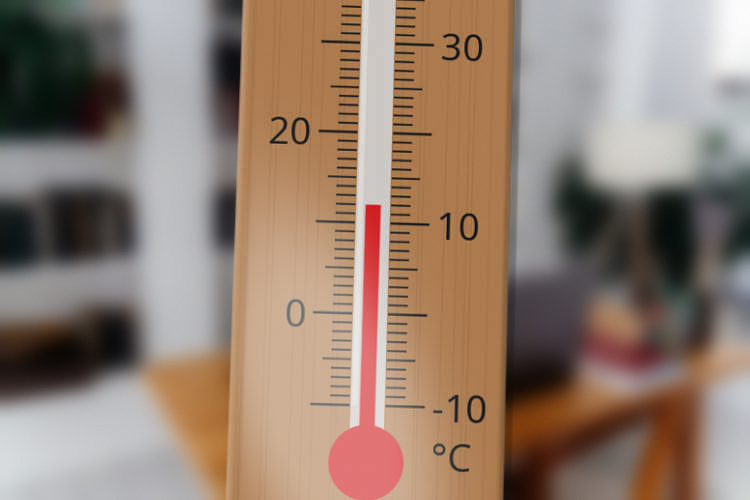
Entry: 12 °C
